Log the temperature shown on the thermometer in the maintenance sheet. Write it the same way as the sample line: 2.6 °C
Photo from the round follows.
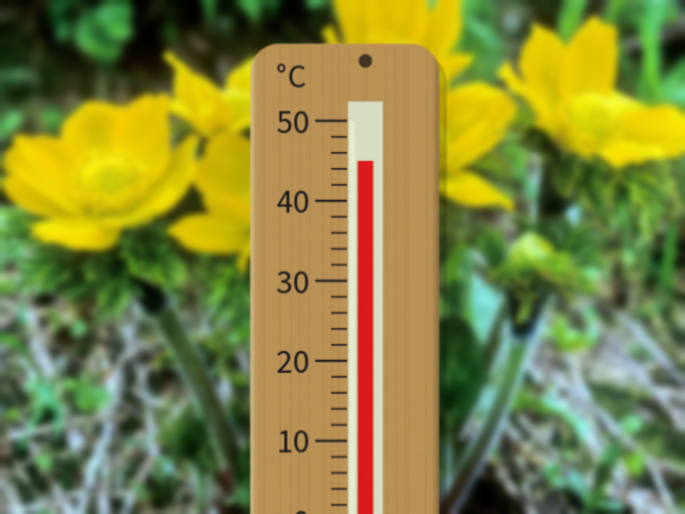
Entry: 45 °C
